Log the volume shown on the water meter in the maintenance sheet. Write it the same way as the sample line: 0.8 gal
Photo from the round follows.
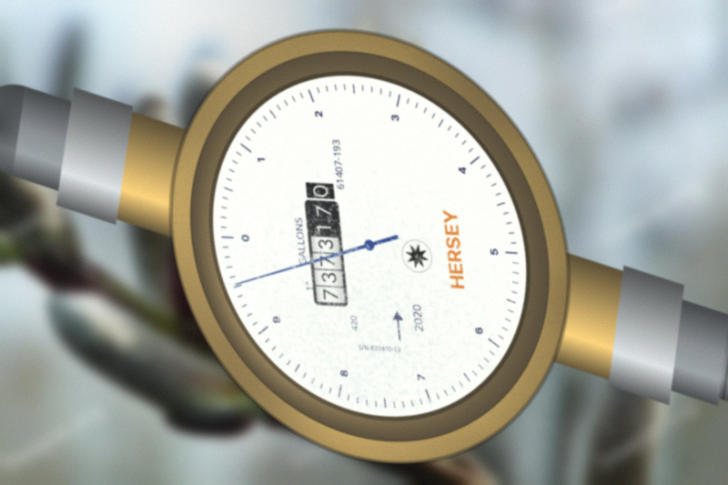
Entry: 7373169.5 gal
